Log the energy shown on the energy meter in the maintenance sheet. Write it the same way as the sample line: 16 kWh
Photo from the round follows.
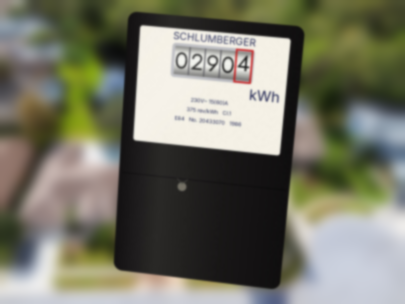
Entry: 290.4 kWh
